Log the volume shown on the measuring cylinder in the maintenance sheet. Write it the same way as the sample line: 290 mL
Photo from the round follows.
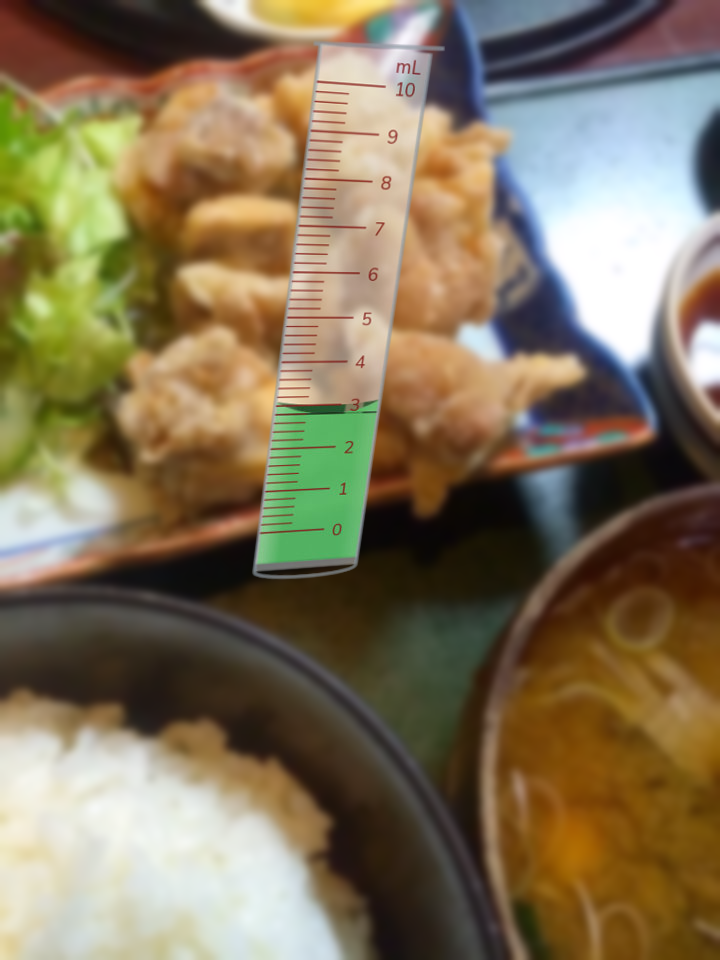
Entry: 2.8 mL
